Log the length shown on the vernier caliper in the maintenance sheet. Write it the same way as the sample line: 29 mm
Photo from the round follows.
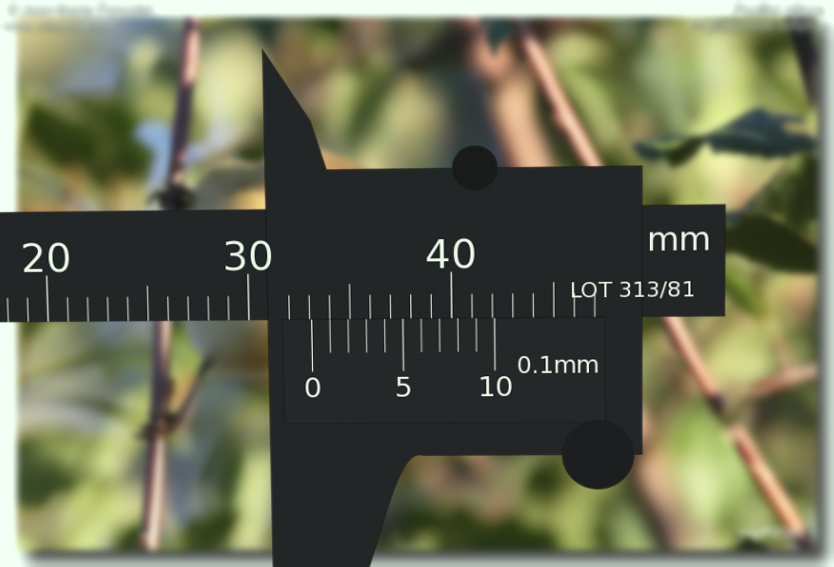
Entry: 33.1 mm
